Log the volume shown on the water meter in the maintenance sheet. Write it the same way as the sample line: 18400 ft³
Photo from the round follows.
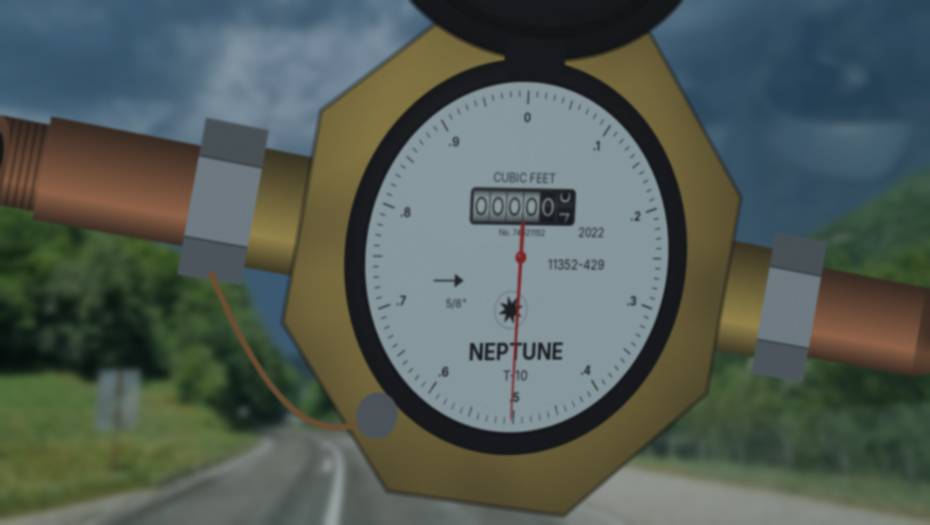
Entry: 6.50 ft³
